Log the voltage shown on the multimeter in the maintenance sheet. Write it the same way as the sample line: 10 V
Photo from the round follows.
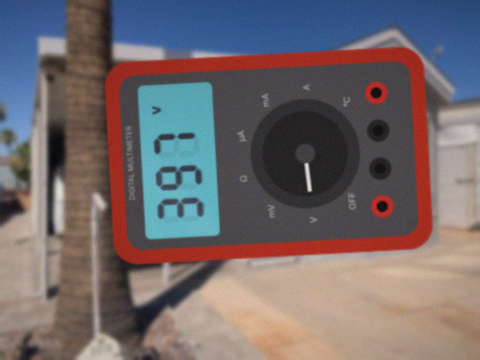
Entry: 397 V
